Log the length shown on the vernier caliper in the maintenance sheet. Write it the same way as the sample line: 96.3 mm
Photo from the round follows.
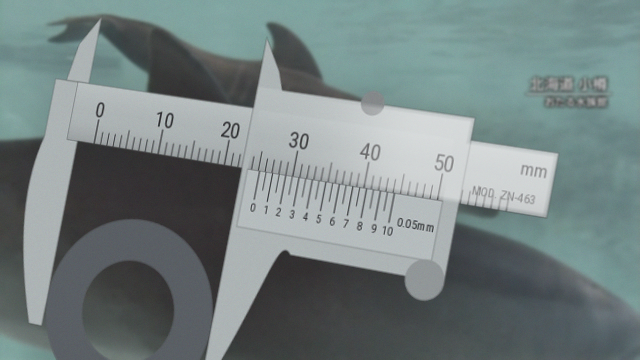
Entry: 25.2 mm
